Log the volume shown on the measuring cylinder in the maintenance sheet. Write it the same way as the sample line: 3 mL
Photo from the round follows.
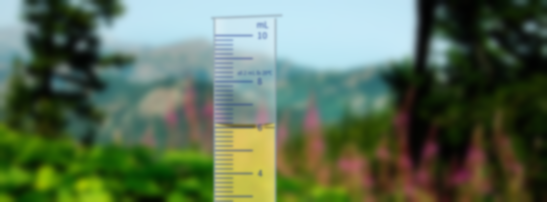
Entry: 6 mL
